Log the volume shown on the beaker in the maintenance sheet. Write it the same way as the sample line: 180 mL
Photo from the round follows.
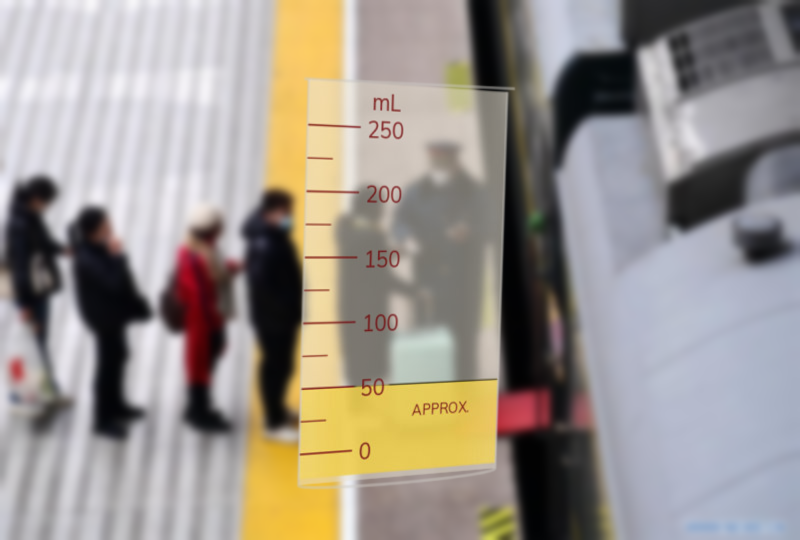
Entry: 50 mL
